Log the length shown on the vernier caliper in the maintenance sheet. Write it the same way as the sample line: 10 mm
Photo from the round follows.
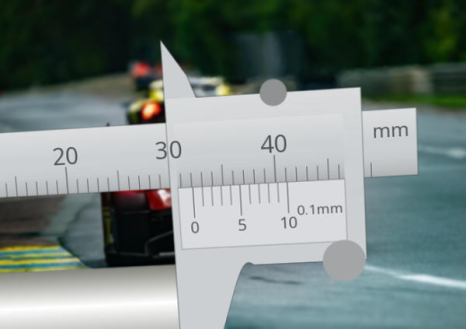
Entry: 32.1 mm
